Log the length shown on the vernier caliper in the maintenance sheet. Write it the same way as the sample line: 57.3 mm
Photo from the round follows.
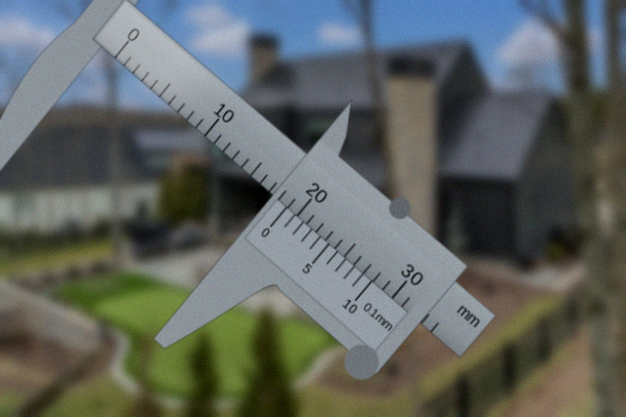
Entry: 18.9 mm
